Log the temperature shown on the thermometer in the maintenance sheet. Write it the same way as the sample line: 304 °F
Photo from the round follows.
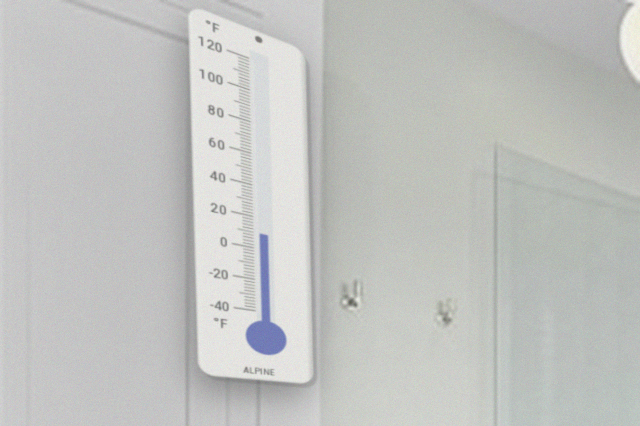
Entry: 10 °F
